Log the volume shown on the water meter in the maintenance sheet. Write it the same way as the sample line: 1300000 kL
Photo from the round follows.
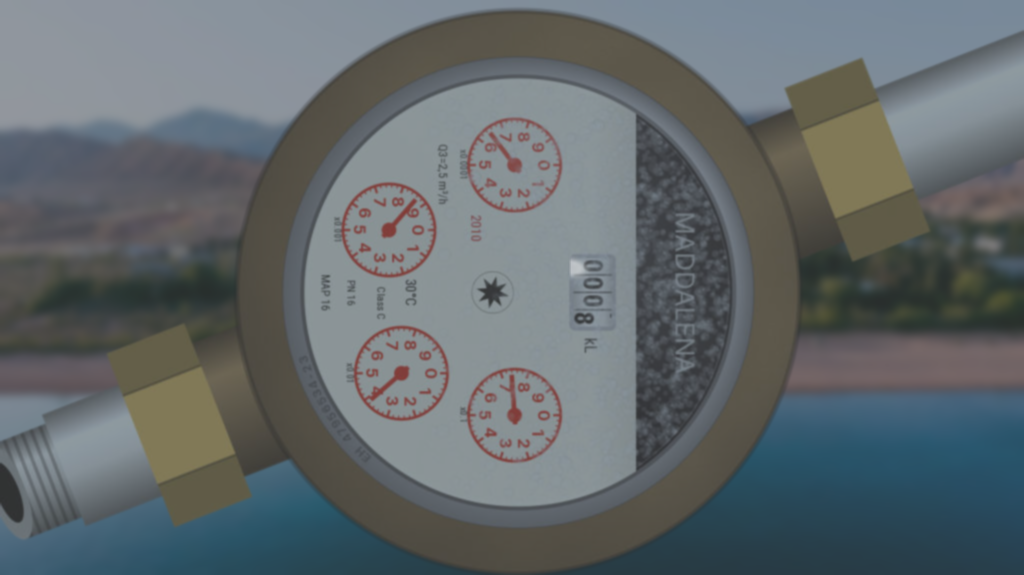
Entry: 7.7386 kL
